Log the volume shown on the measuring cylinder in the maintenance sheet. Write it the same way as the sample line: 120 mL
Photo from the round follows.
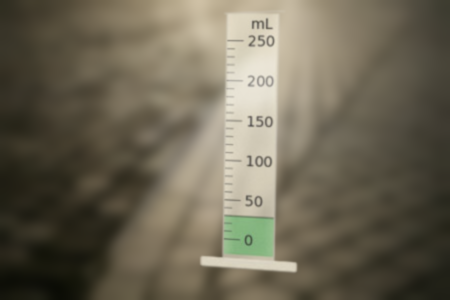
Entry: 30 mL
